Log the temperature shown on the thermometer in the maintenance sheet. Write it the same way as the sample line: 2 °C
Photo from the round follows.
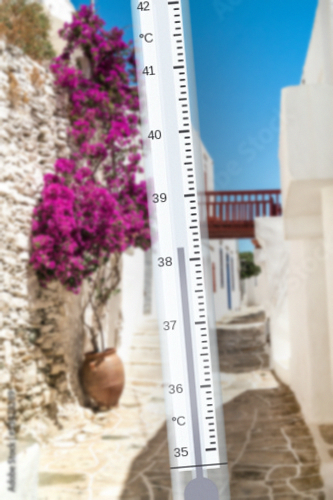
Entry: 38.2 °C
